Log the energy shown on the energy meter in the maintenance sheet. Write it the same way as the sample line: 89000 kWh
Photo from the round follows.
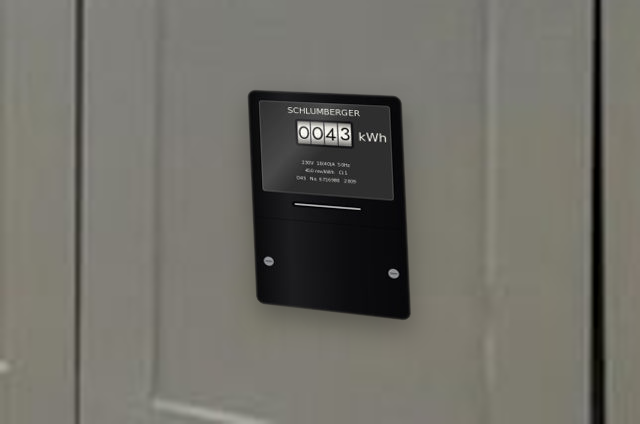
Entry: 43 kWh
